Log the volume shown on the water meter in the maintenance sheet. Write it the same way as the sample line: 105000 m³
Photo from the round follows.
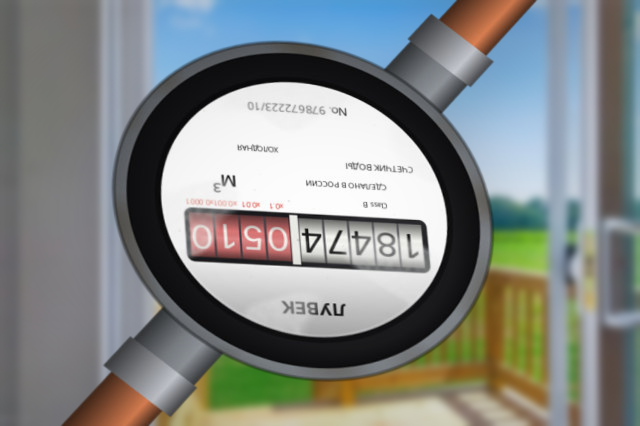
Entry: 18474.0510 m³
